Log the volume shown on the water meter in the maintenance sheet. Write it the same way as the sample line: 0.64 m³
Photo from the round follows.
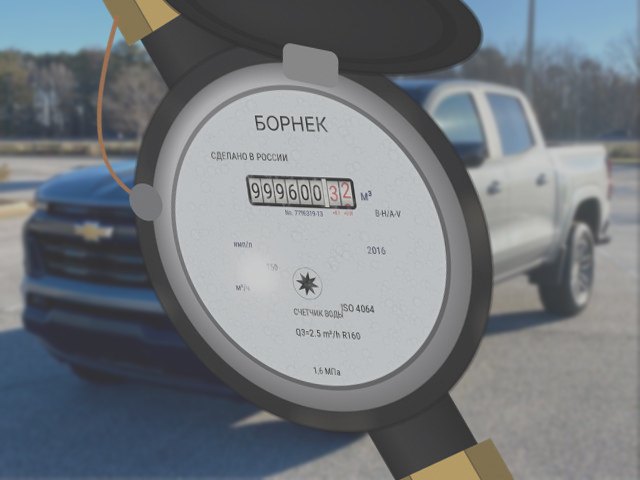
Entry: 999600.32 m³
